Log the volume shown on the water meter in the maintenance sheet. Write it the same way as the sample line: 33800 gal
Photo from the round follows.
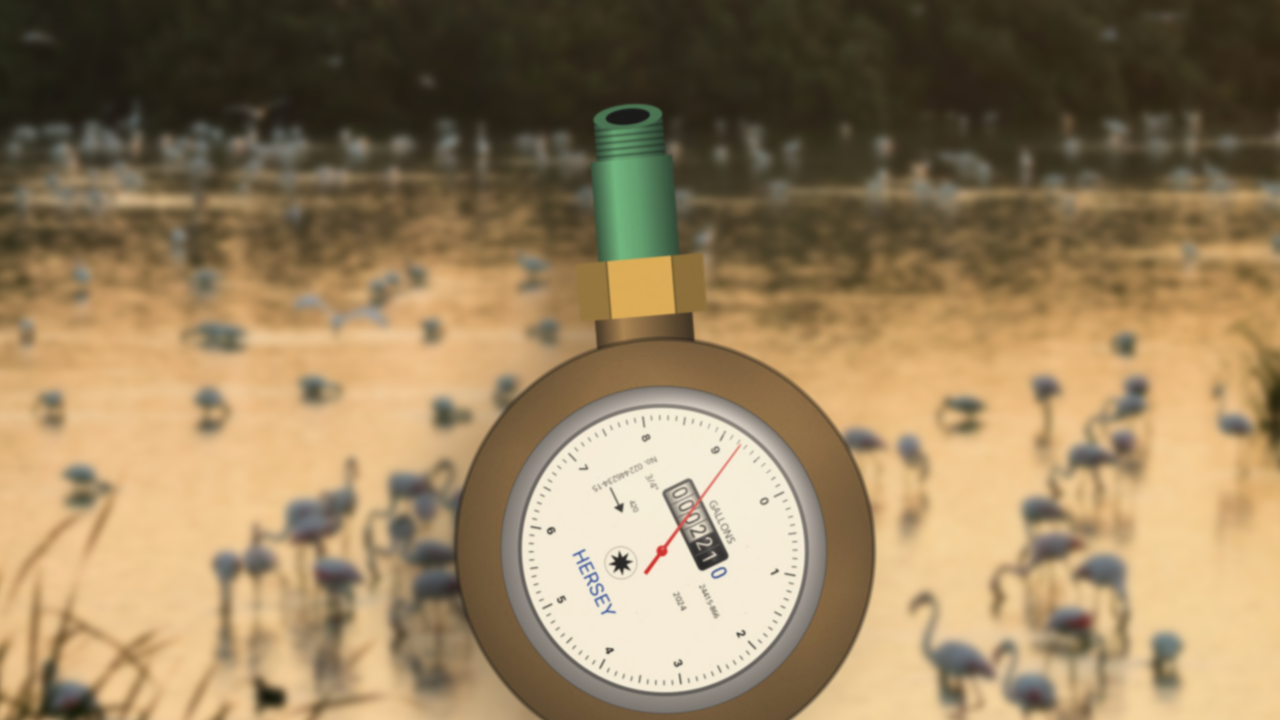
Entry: 2209.2 gal
